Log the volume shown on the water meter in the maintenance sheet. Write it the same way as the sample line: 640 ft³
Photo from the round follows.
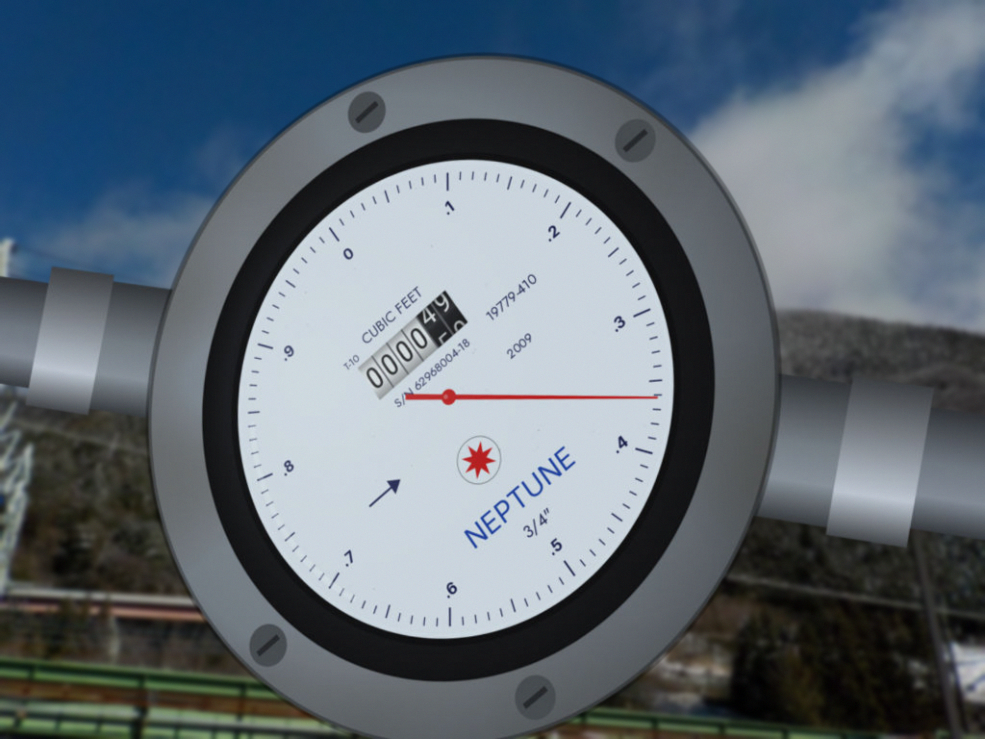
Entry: 49.36 ft³
